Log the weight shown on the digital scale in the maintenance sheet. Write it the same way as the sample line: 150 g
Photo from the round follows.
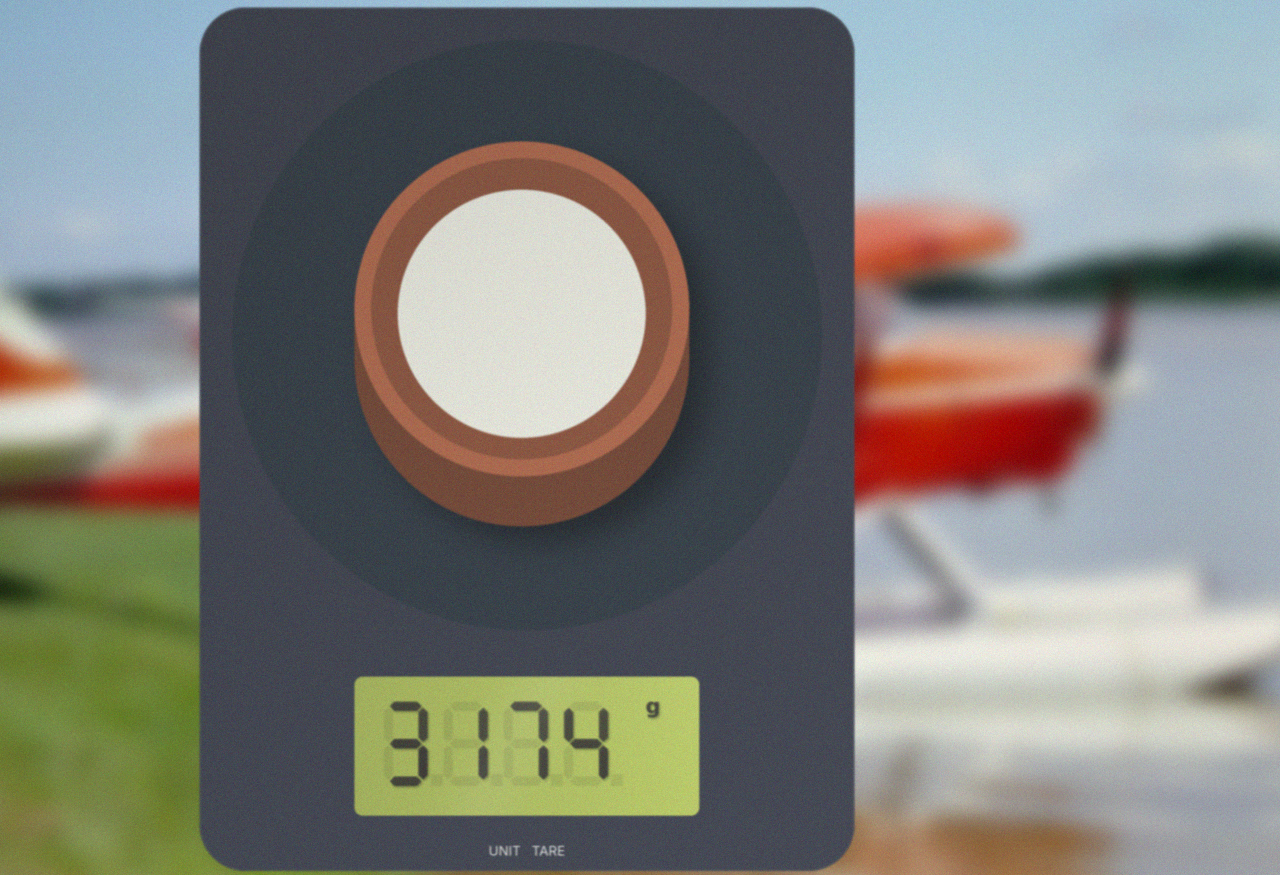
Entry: 3174 g
